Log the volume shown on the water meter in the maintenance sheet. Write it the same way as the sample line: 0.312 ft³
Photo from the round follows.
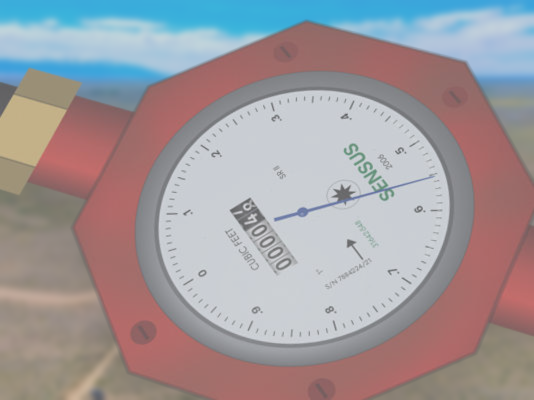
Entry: 47.55 ft³
